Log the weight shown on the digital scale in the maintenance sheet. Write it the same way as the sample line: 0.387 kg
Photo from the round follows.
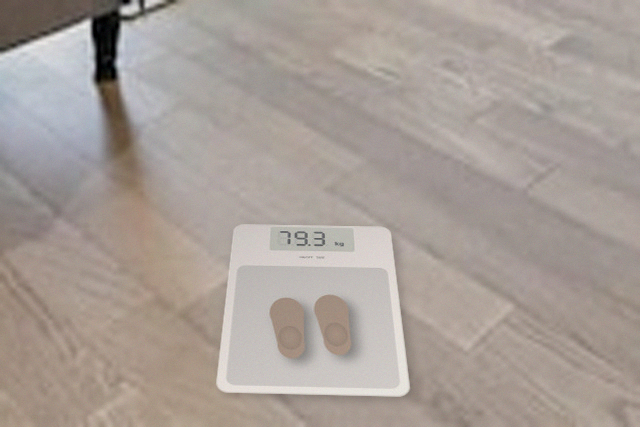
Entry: 79.3 kg
